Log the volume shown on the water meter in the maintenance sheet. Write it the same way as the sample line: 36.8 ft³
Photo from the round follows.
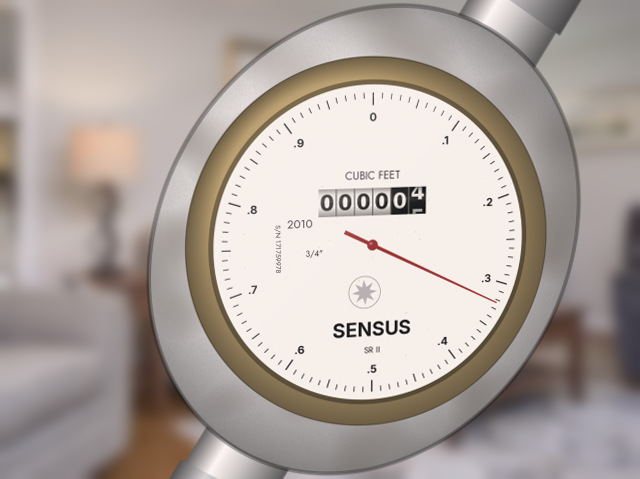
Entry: 4.32 ft³
